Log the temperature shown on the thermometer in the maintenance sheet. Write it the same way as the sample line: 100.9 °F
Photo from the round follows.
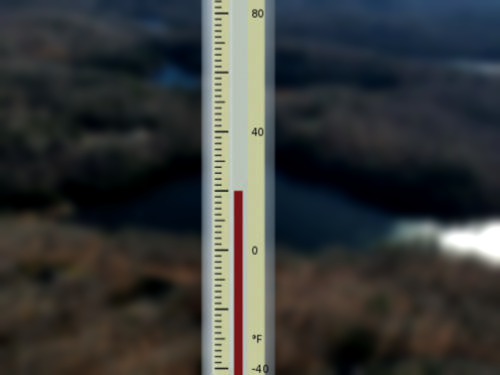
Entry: 20 °F
